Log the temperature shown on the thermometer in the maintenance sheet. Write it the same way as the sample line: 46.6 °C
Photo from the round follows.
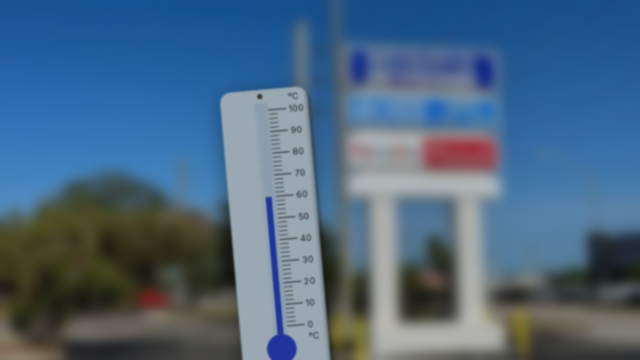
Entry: 60 °C
